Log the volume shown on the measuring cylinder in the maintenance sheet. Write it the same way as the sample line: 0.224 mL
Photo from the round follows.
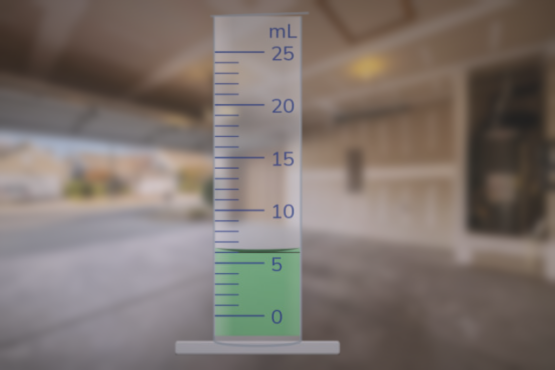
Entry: 6 mL
